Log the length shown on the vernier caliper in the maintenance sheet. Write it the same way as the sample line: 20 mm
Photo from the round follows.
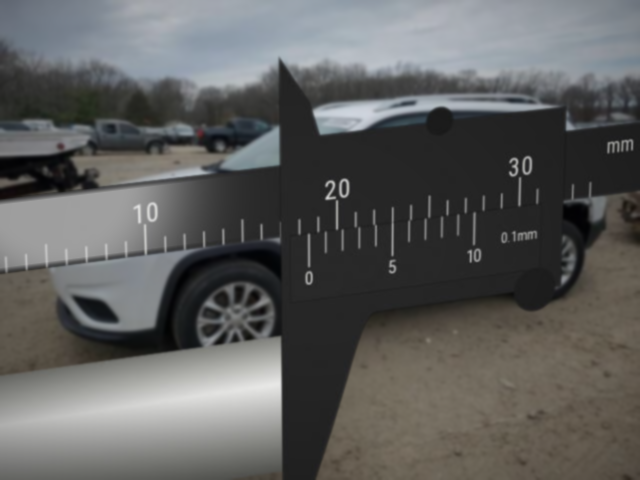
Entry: 18.5 mm
